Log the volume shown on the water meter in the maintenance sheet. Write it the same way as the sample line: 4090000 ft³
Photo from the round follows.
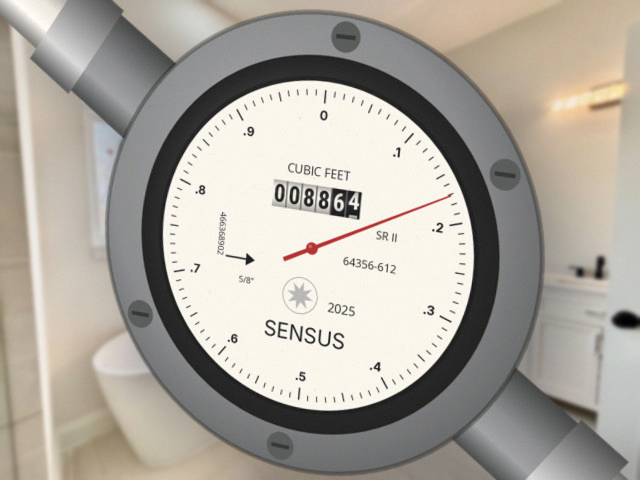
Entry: 8864.17 ft³
